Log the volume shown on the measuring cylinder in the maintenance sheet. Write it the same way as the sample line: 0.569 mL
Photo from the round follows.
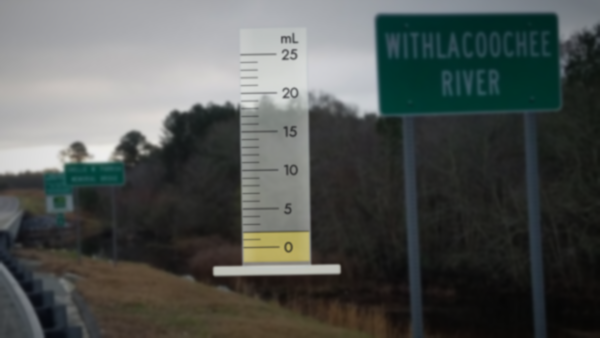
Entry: 2 mL
